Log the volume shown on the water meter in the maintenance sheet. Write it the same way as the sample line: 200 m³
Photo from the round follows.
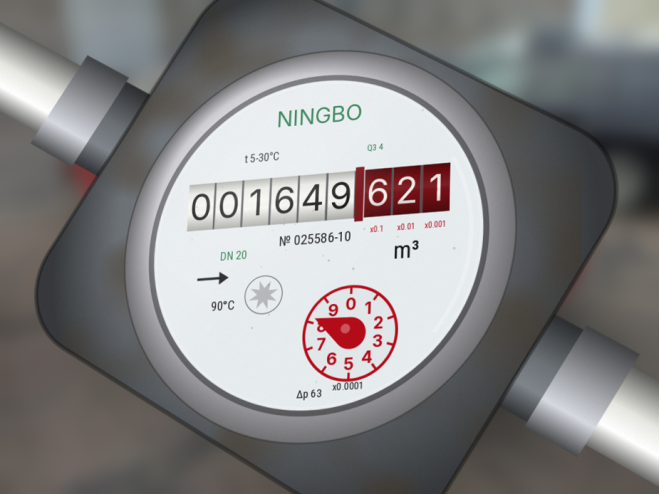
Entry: 1649.6218 m³
